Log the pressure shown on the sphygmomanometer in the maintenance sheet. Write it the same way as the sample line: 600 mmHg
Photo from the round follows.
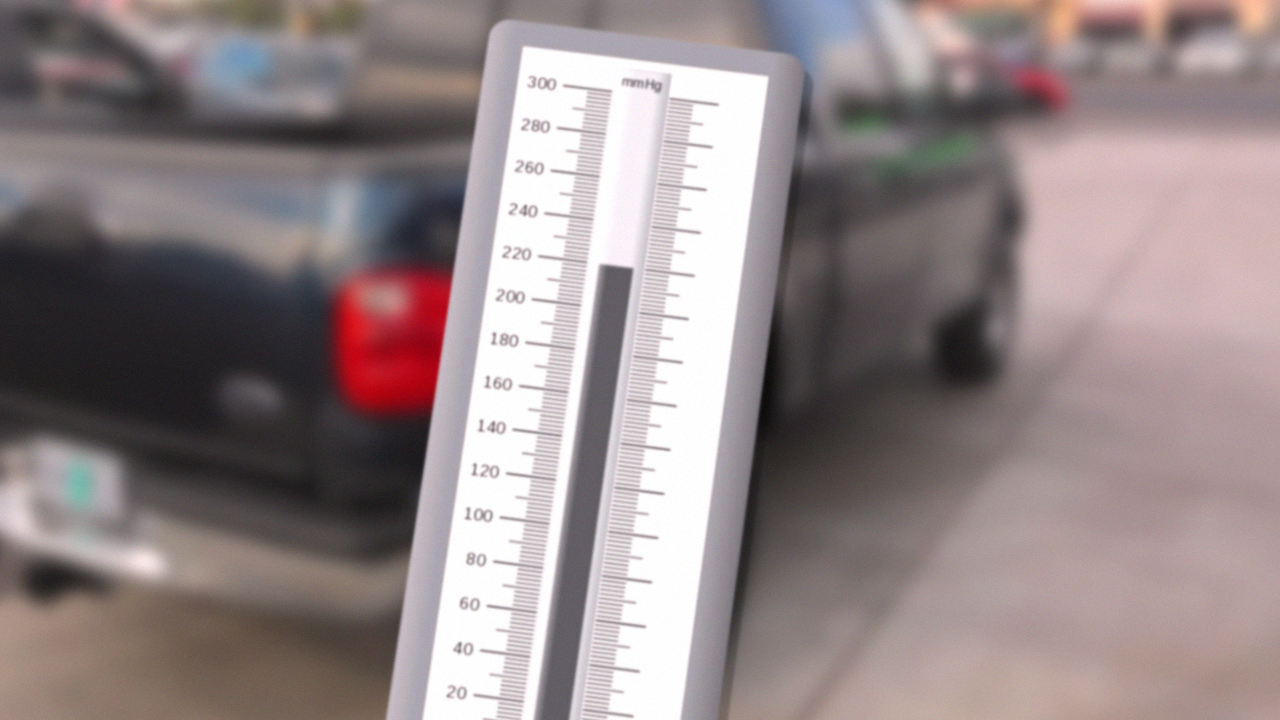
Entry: 220 mmHg
